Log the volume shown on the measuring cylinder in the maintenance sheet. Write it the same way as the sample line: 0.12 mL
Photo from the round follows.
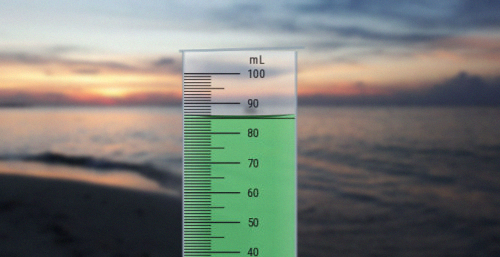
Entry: 85 mL
